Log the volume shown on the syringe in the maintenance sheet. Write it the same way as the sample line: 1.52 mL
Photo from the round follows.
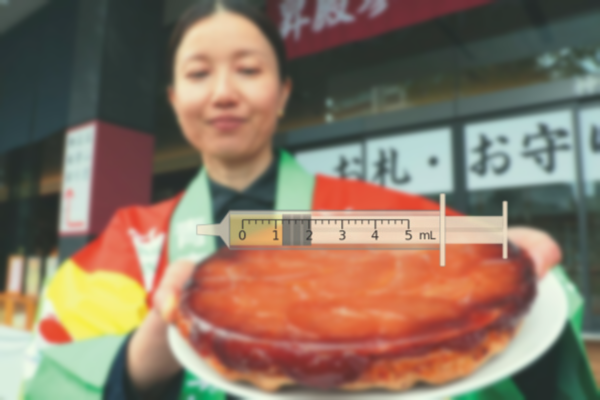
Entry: 1.2 mL
